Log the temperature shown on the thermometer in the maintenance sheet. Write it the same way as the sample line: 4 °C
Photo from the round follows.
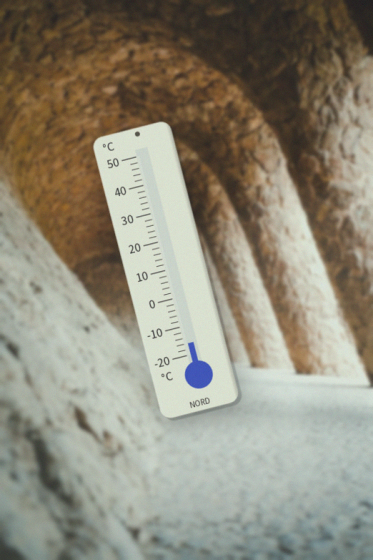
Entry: -16 °C
